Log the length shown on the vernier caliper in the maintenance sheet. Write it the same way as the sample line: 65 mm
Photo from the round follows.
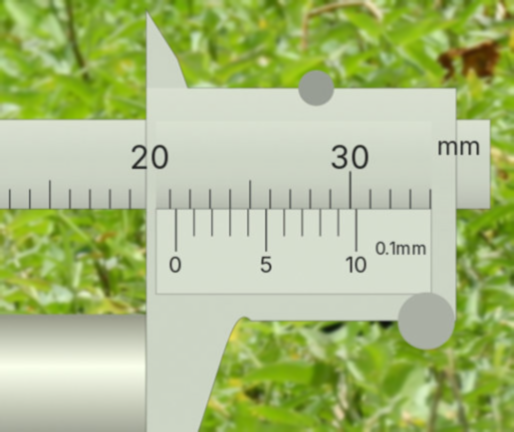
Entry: 21.3 mm
